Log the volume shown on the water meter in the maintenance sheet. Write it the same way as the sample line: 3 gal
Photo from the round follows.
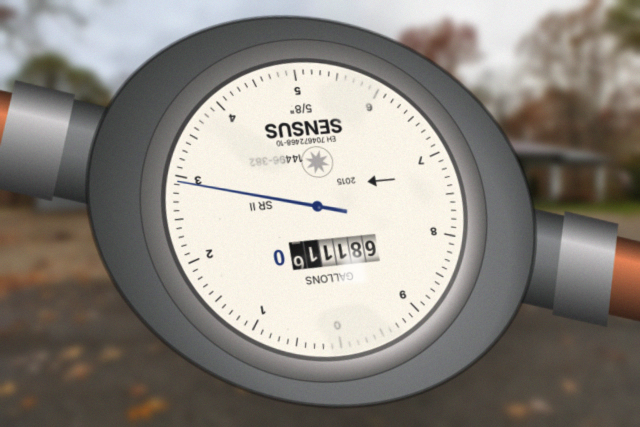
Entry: 6811162.9 gal
